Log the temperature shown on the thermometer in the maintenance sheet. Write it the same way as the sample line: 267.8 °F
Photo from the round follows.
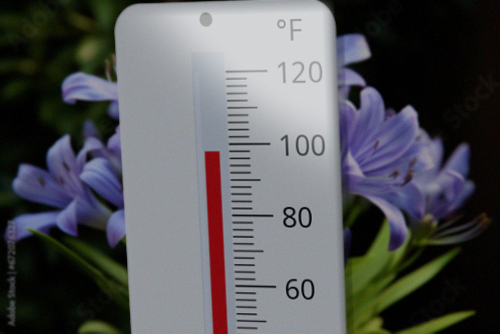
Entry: 98 °F
